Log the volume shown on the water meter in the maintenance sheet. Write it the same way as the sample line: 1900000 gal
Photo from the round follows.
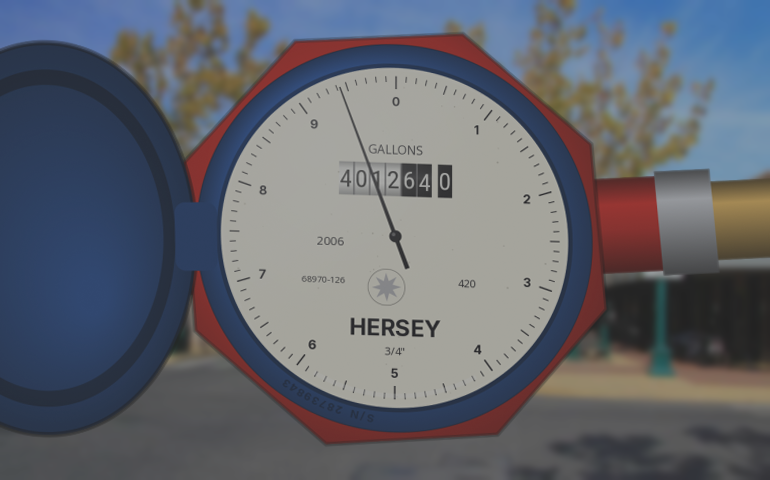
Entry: 4012639.4 gal
